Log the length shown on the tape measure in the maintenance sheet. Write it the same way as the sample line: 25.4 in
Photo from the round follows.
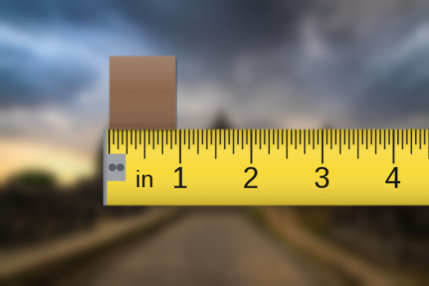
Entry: 0.9375 in
